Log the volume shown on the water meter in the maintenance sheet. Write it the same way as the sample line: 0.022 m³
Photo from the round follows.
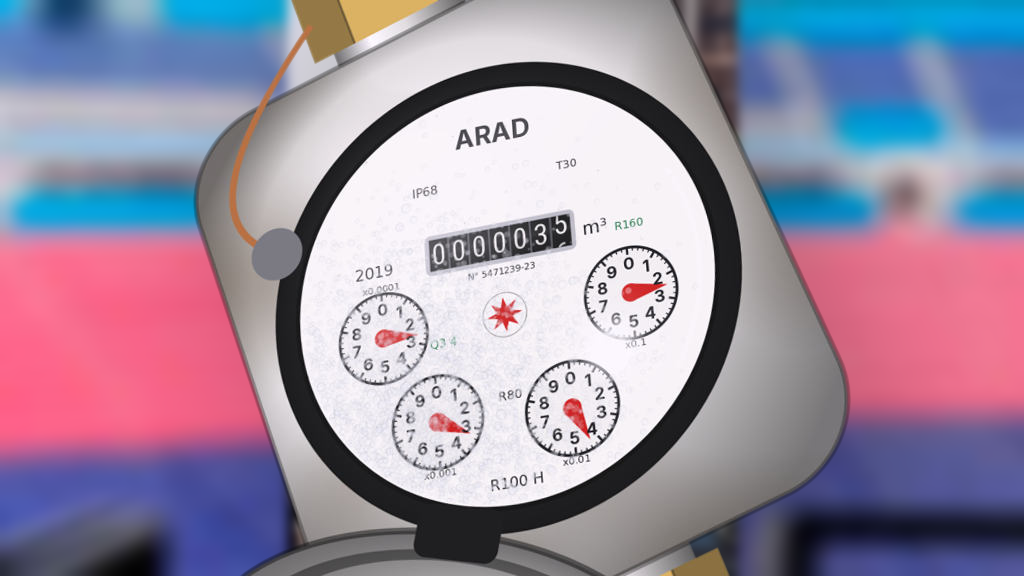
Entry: 35.2432 m³
